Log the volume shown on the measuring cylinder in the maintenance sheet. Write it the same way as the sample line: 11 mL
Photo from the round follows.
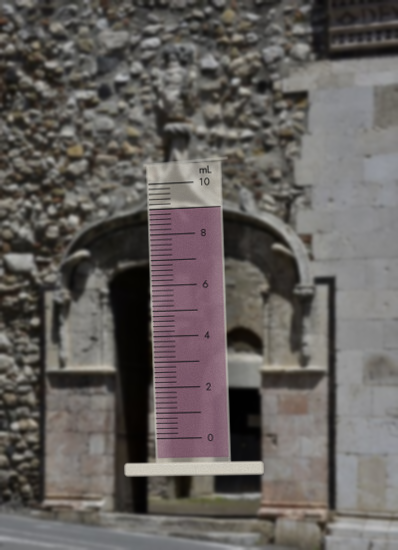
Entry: 9 mL
